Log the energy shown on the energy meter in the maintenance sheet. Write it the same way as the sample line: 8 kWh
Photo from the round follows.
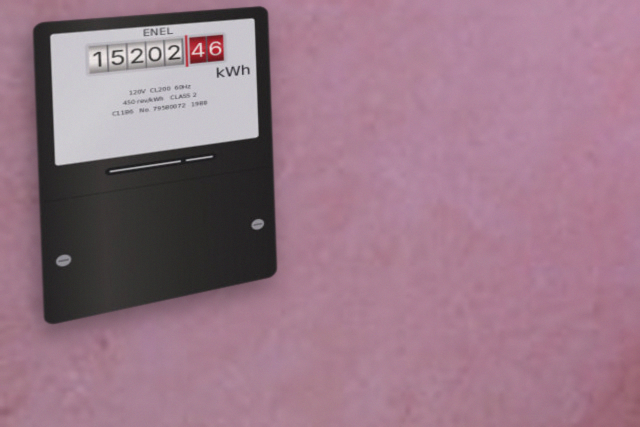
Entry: 15202.46 kWh
